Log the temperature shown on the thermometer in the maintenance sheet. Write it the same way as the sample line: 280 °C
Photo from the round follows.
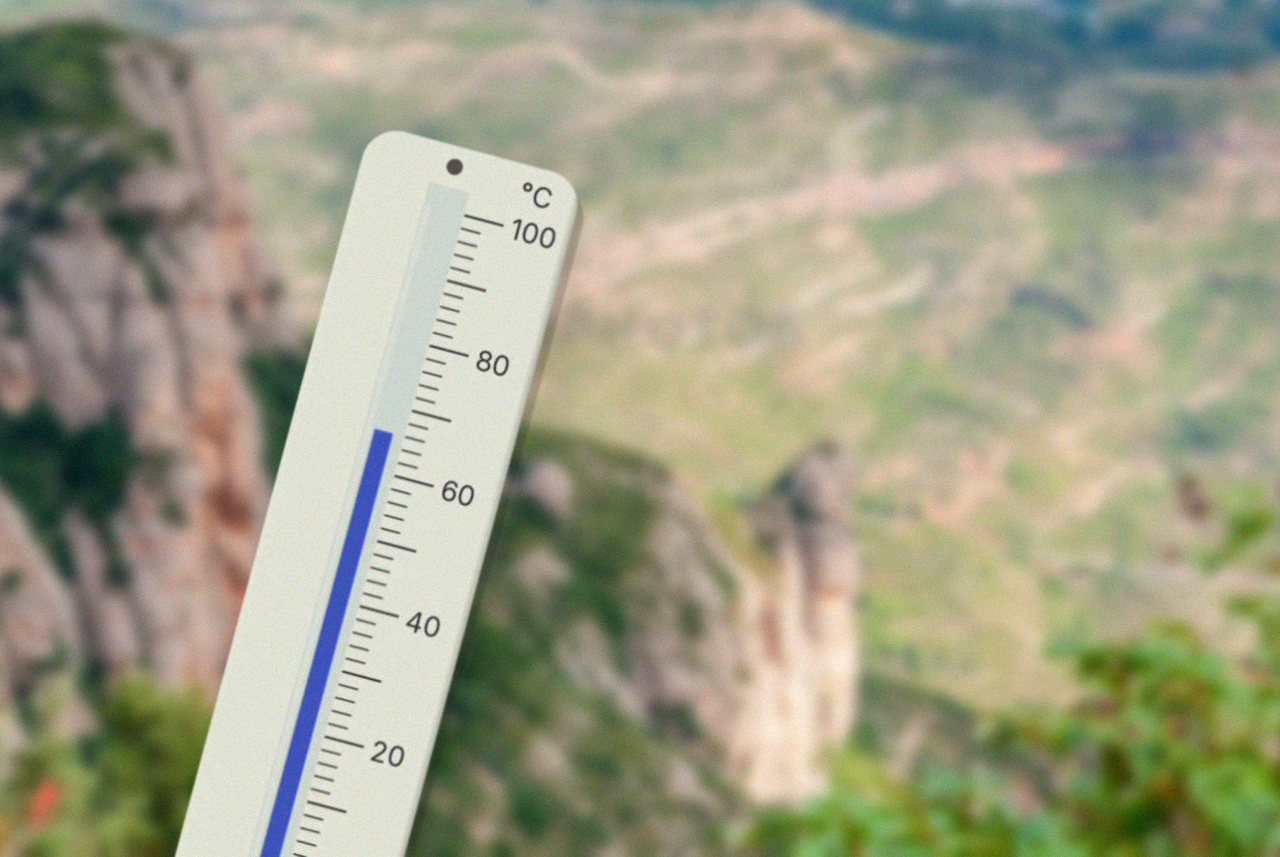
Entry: 66 °C
